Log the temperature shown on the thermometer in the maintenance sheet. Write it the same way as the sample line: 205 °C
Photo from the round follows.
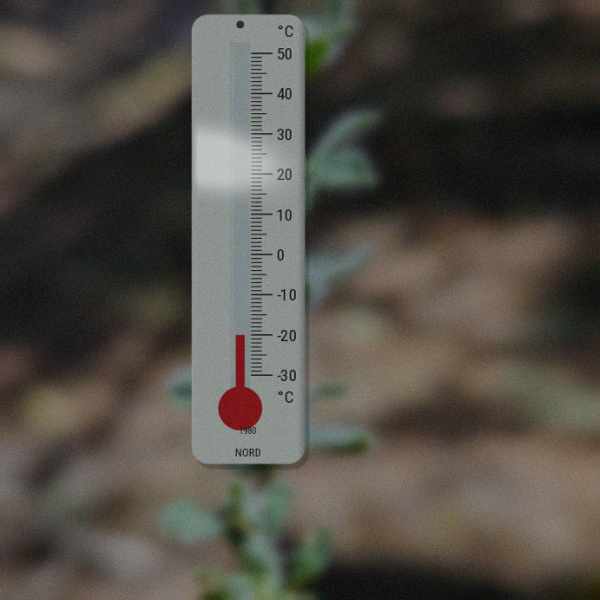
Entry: -20 °C
